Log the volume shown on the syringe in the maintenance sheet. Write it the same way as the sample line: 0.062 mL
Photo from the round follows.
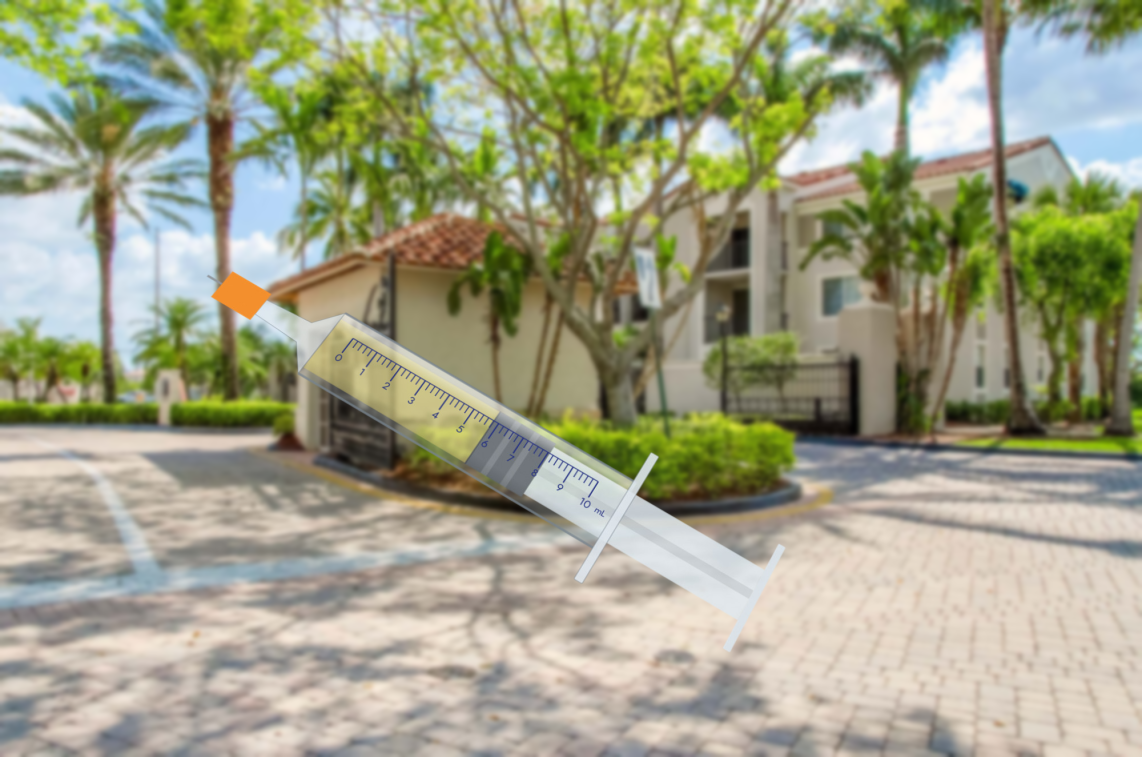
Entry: 5.8 mL
